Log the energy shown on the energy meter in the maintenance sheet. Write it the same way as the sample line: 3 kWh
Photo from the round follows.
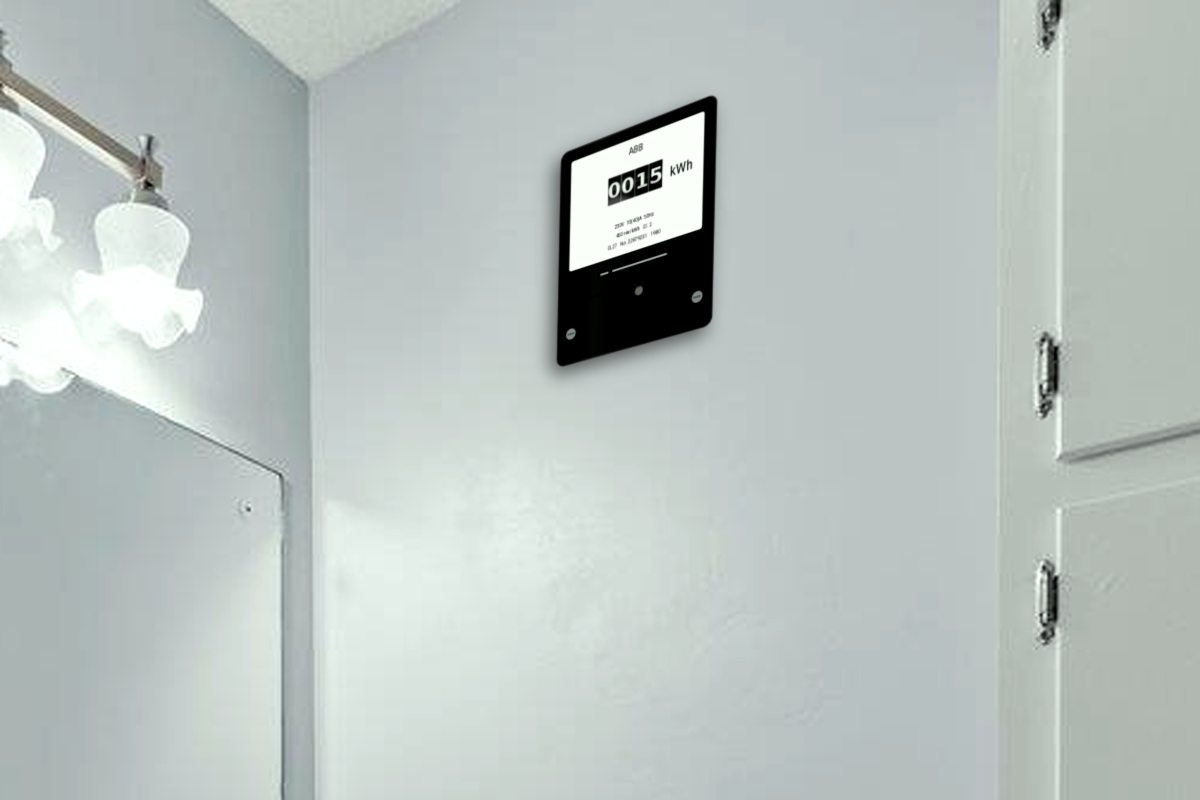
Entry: 15 kWh
